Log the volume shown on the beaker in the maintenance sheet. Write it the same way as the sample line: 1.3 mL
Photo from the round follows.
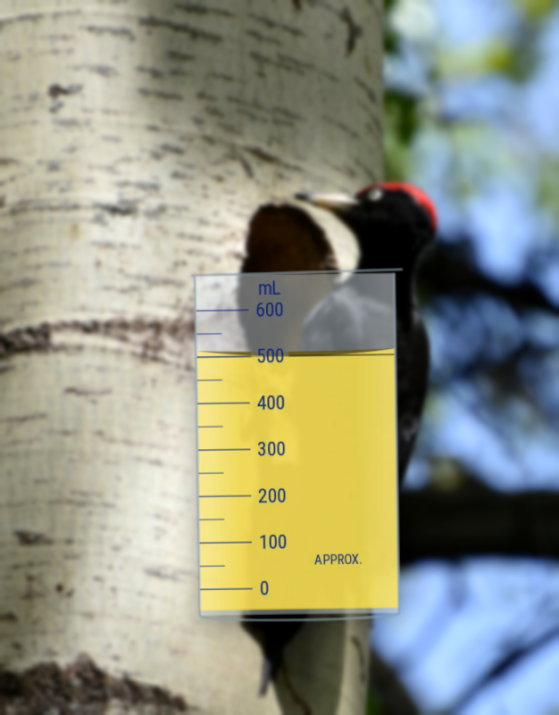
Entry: 500 mL
